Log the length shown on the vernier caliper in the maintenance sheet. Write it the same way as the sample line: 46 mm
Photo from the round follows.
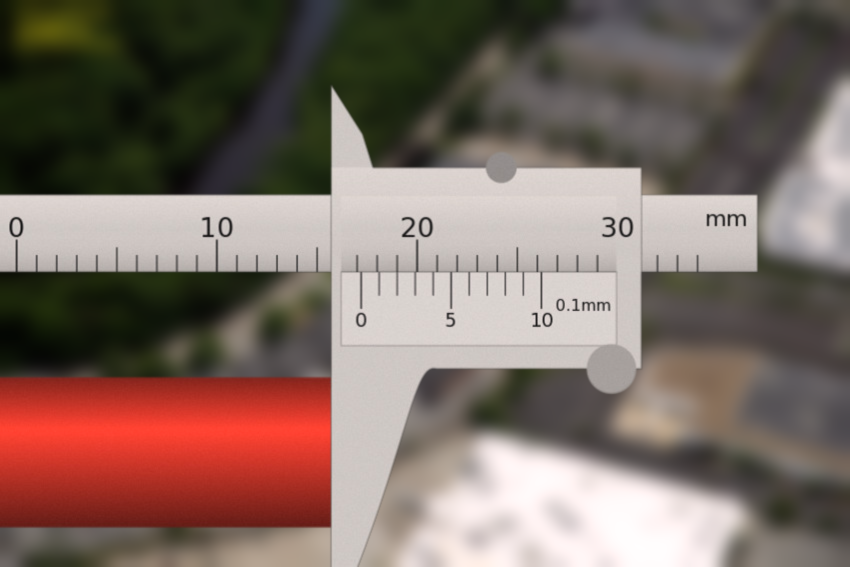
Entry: 17.2 mm
